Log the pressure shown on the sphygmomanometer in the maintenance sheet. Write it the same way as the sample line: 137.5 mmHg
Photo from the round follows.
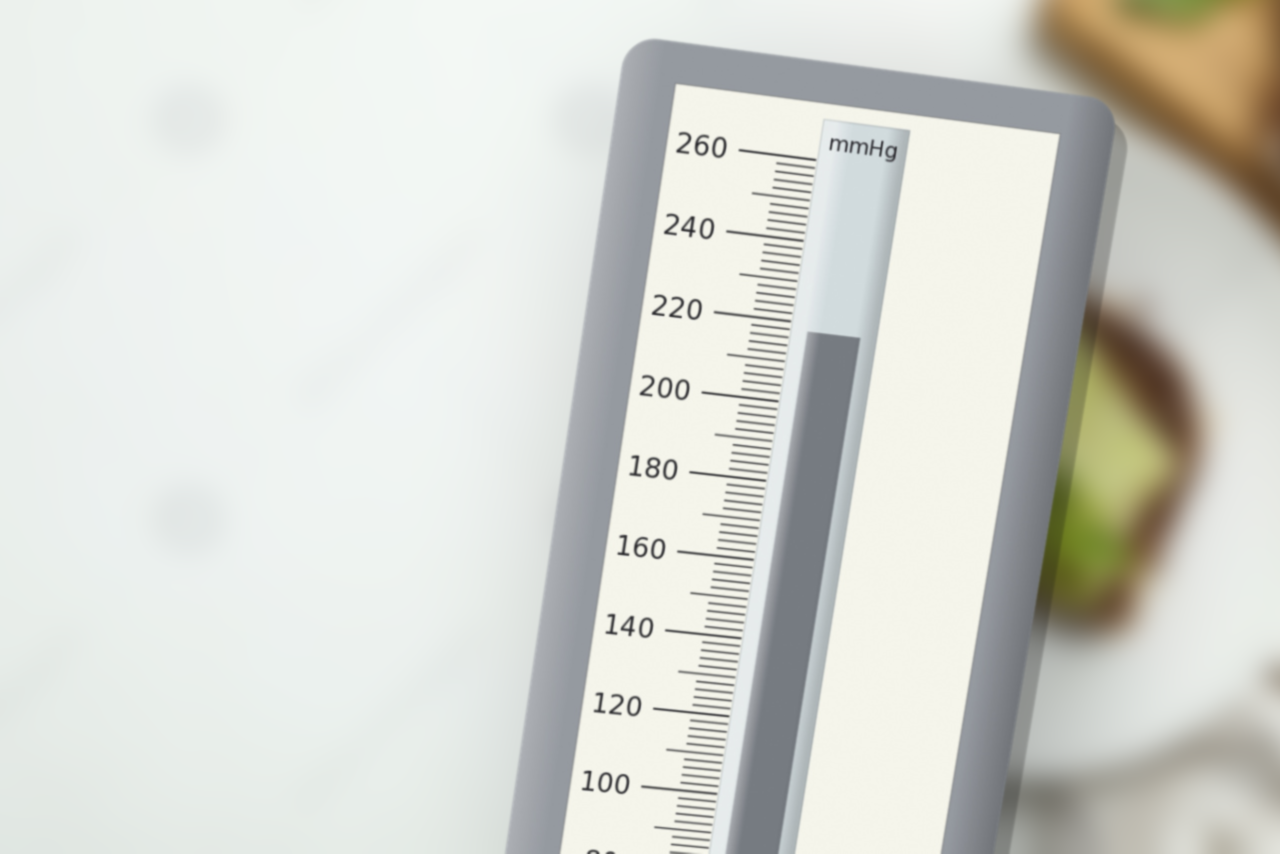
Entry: 218 mmHg
